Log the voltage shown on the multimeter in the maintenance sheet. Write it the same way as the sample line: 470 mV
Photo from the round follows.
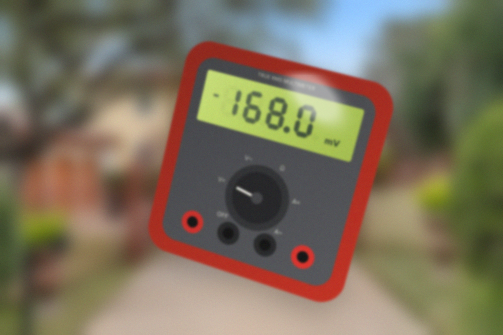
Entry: -168.0 mV
